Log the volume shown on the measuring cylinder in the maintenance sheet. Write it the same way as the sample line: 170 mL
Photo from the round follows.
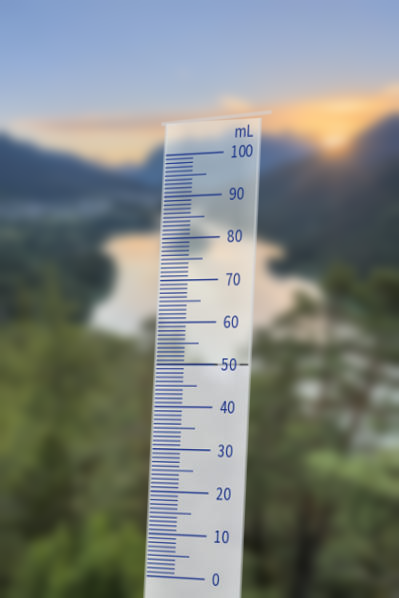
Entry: 50 mL
